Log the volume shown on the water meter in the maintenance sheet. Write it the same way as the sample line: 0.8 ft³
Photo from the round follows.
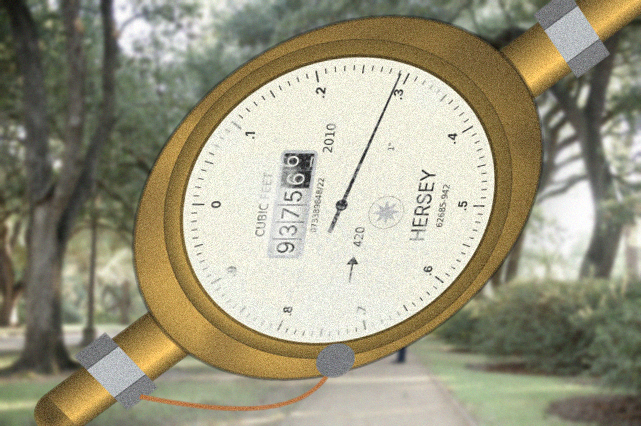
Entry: 937566.29 ft³
